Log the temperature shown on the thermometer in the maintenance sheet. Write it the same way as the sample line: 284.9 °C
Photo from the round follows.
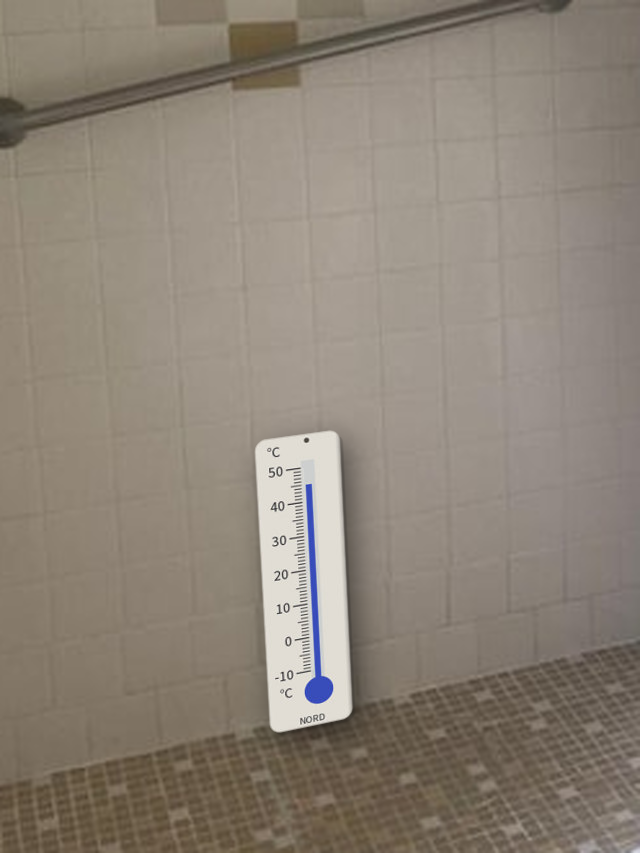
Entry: 45 °C
